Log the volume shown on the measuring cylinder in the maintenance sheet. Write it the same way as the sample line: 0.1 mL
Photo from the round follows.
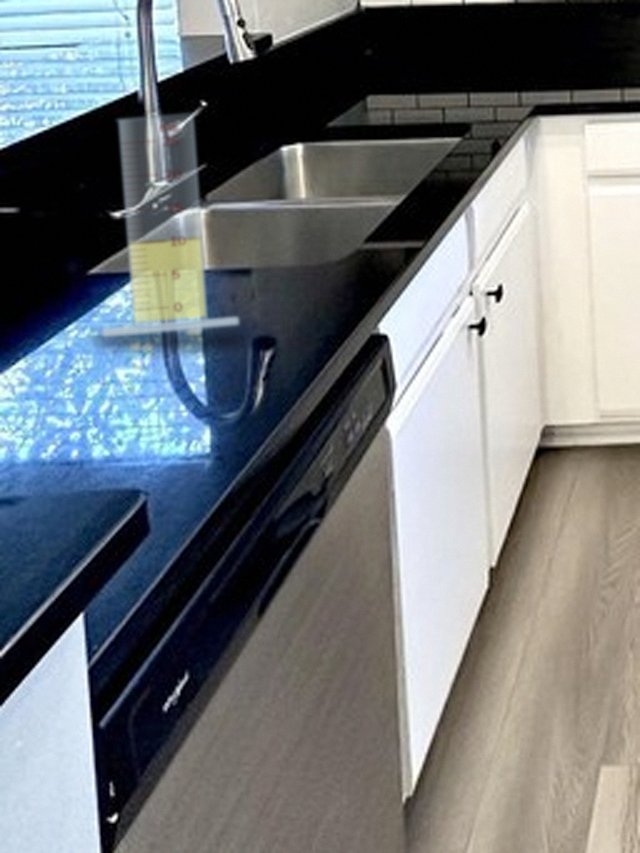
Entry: 10 mL
